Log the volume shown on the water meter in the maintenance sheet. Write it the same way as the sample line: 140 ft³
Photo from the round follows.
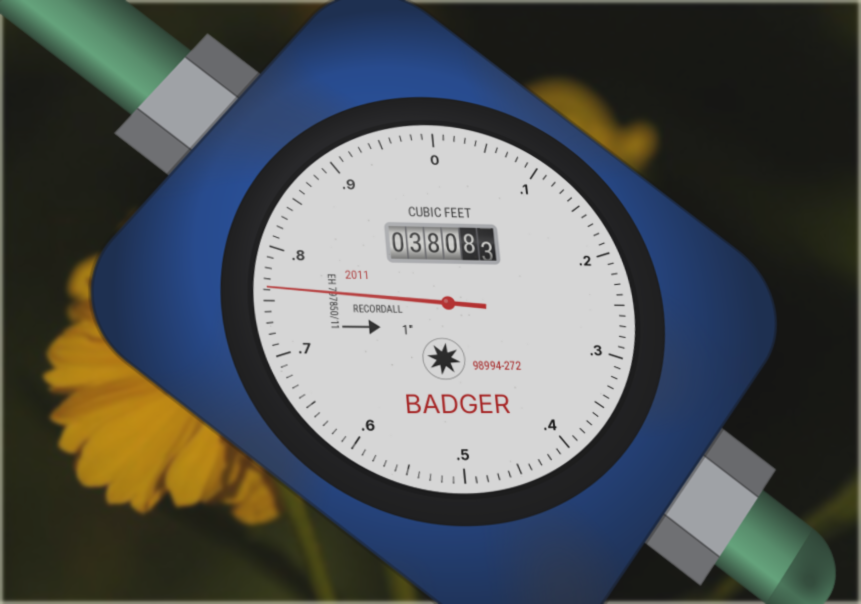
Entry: 38082.76 ft³
